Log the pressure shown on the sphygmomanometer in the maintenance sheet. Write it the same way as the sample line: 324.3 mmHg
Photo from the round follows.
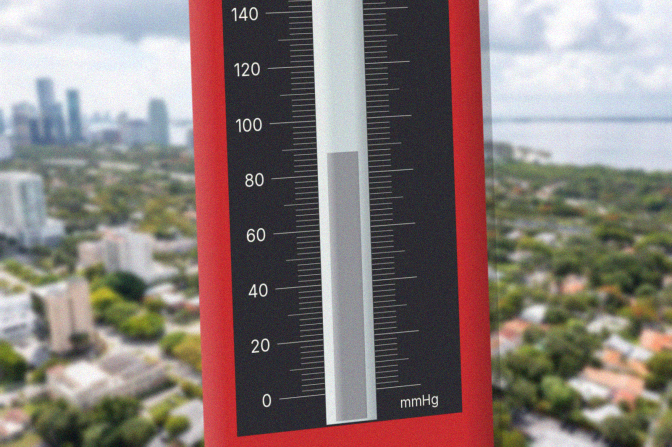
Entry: 88 mmHg
